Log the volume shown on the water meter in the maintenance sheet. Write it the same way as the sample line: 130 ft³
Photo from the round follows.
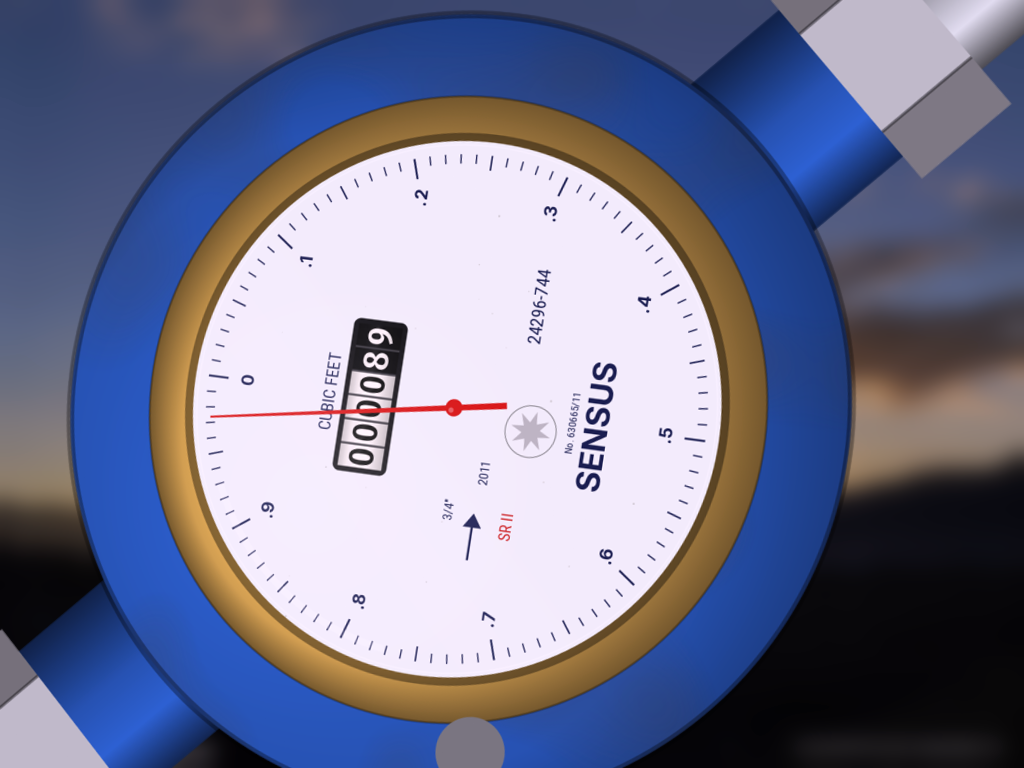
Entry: 88.97 ft³
